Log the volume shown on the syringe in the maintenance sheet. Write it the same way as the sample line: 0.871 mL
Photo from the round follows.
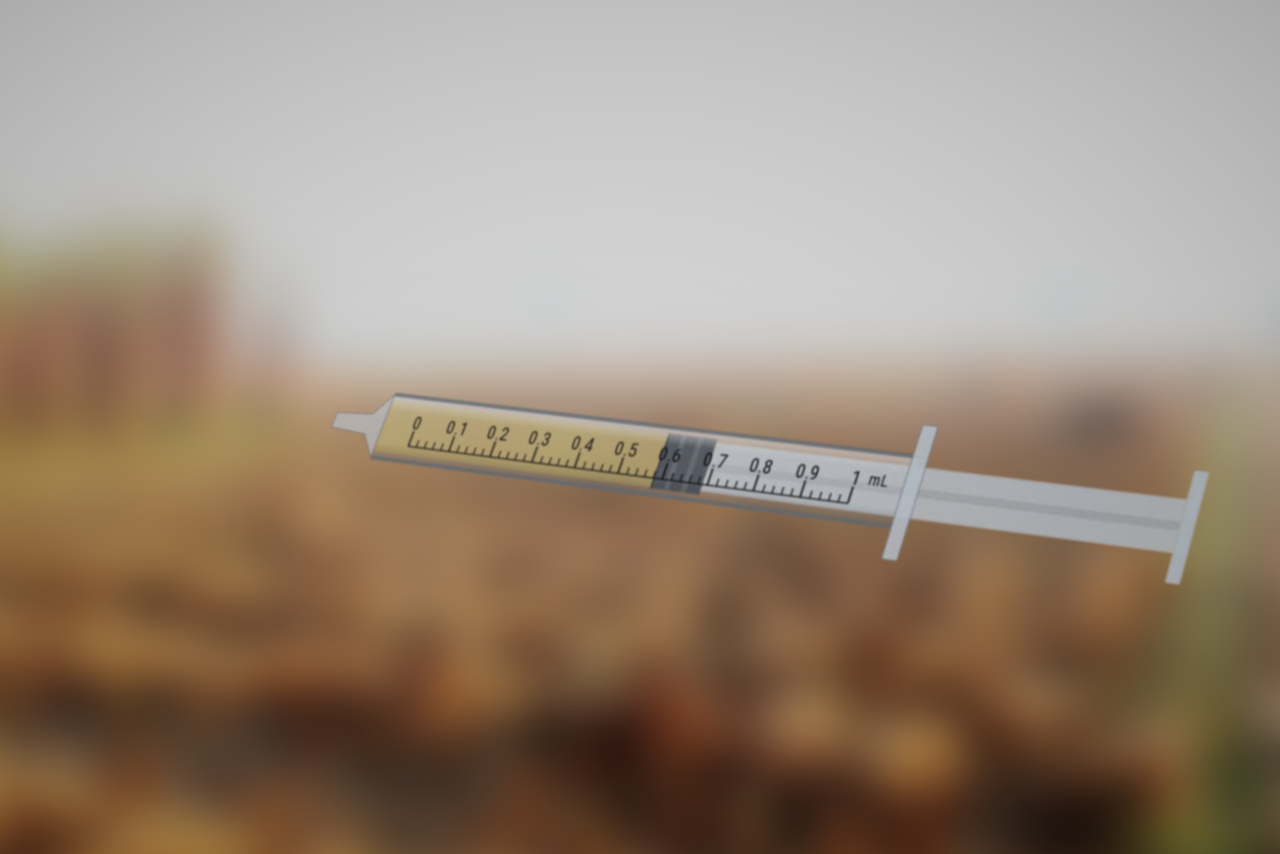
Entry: 0.58 mL
